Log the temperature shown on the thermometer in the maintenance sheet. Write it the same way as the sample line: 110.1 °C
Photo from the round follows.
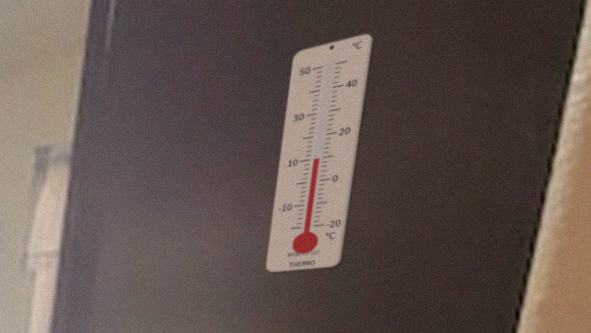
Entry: 10 °C
